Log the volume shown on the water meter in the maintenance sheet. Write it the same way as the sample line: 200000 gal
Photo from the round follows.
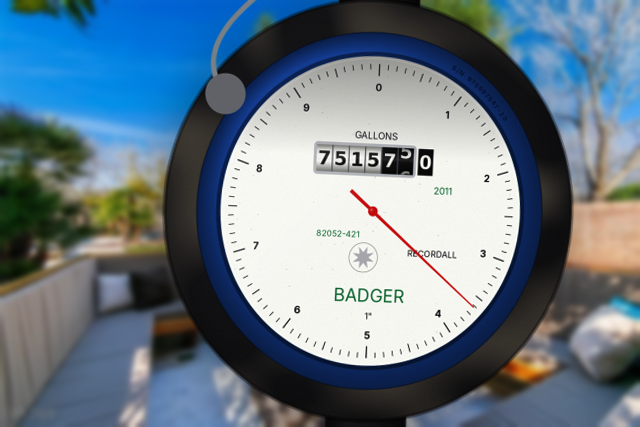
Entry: 7515753.6 gal
